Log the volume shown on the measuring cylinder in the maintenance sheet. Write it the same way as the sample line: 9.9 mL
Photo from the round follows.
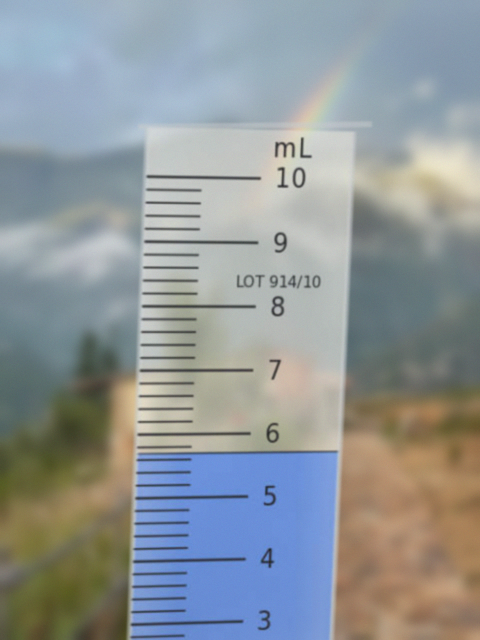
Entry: 5.7 mL
